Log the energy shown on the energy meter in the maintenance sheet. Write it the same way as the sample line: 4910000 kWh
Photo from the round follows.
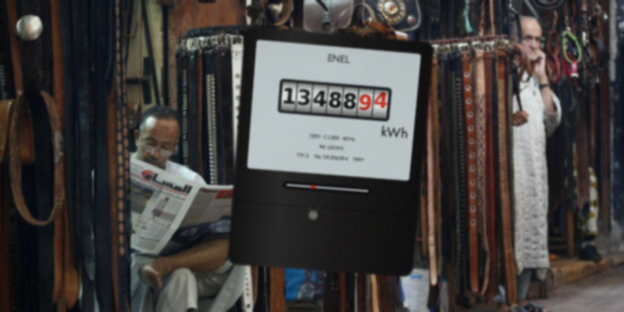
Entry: 13488.94 kWh
